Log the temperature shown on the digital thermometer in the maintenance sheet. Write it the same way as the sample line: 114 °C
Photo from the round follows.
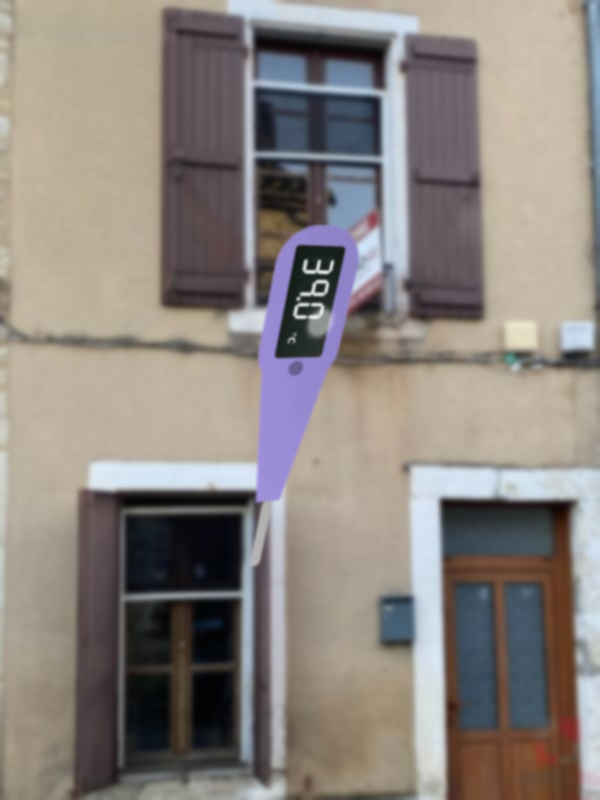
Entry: 39.0 °C
